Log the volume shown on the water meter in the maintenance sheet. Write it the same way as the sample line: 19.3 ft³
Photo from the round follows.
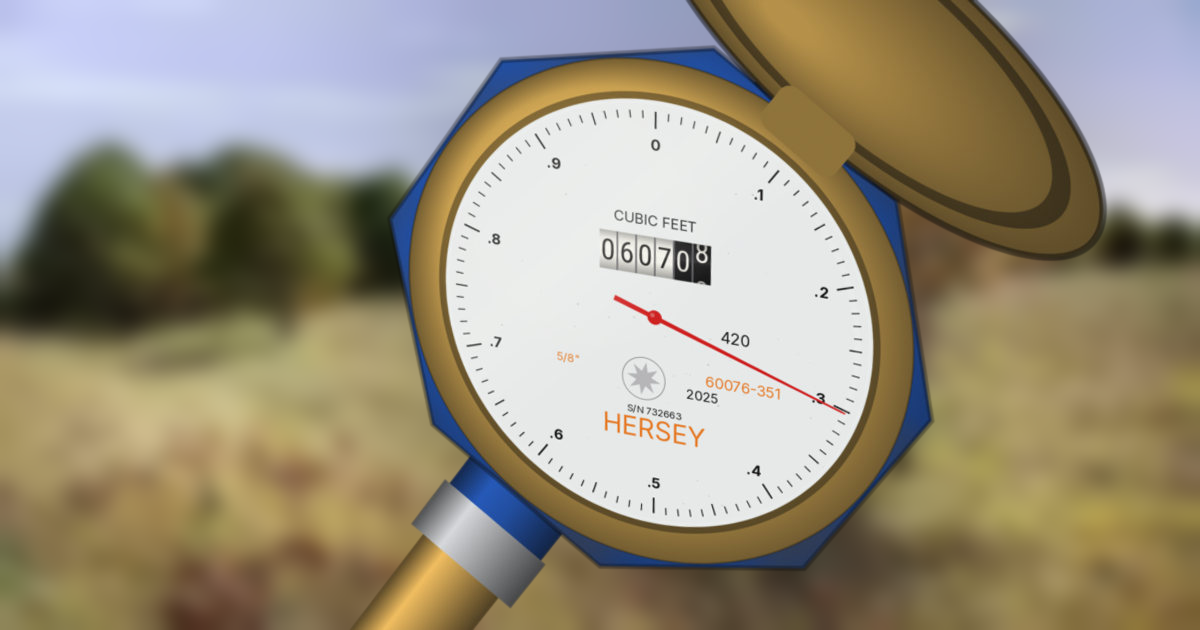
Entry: 60708.30 ft³
